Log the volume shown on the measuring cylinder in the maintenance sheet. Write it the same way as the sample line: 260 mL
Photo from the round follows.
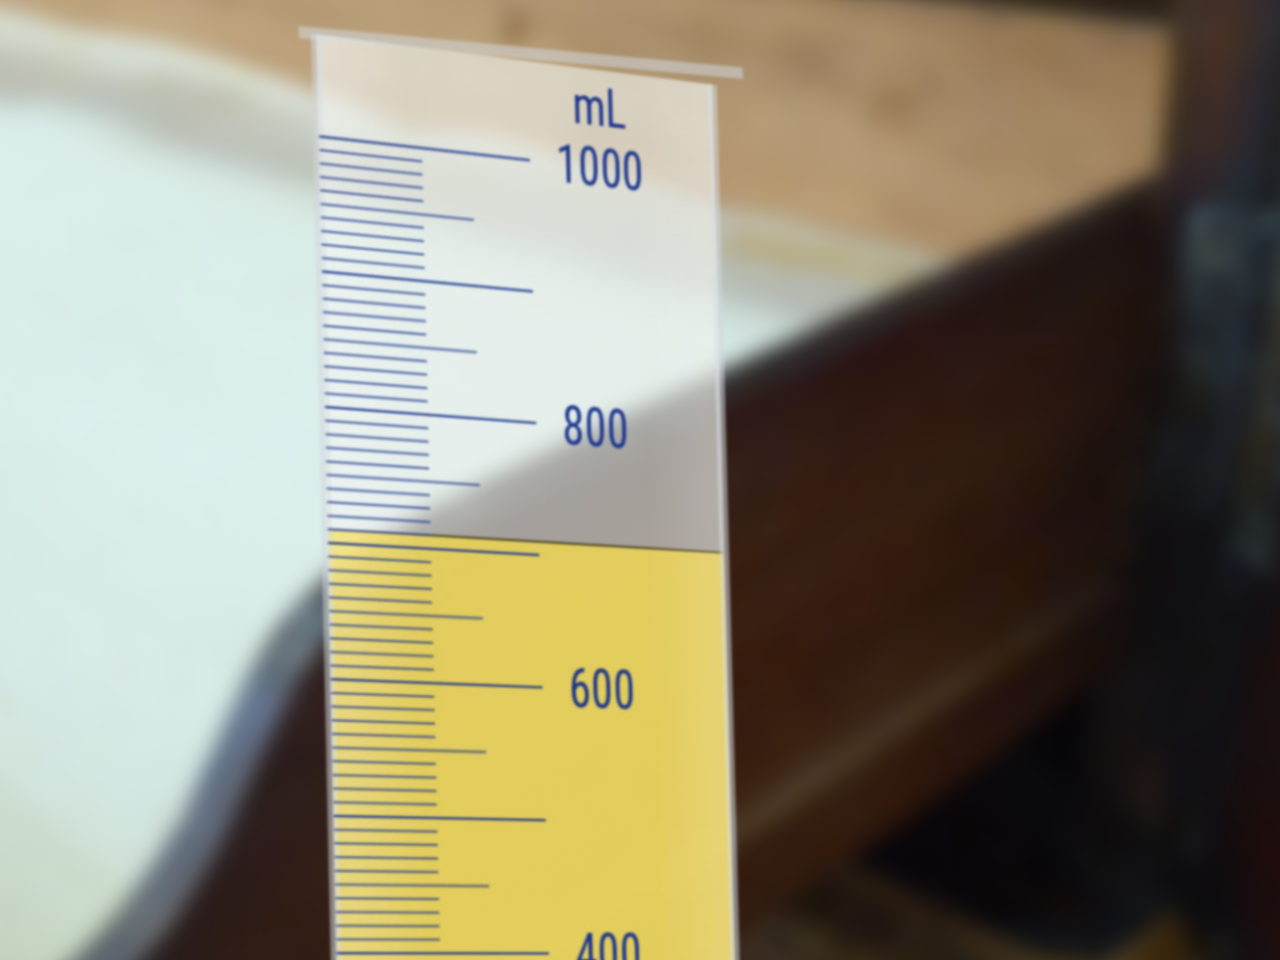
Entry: 710 mL
